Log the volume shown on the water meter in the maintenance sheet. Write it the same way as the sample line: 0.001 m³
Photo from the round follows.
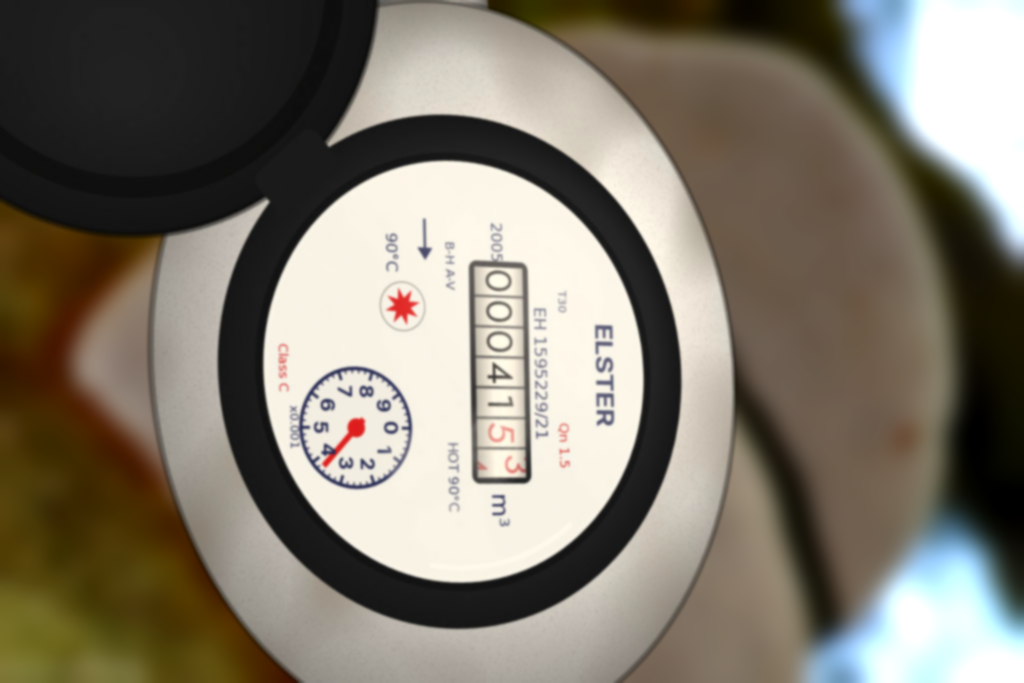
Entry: 41.533 m³
